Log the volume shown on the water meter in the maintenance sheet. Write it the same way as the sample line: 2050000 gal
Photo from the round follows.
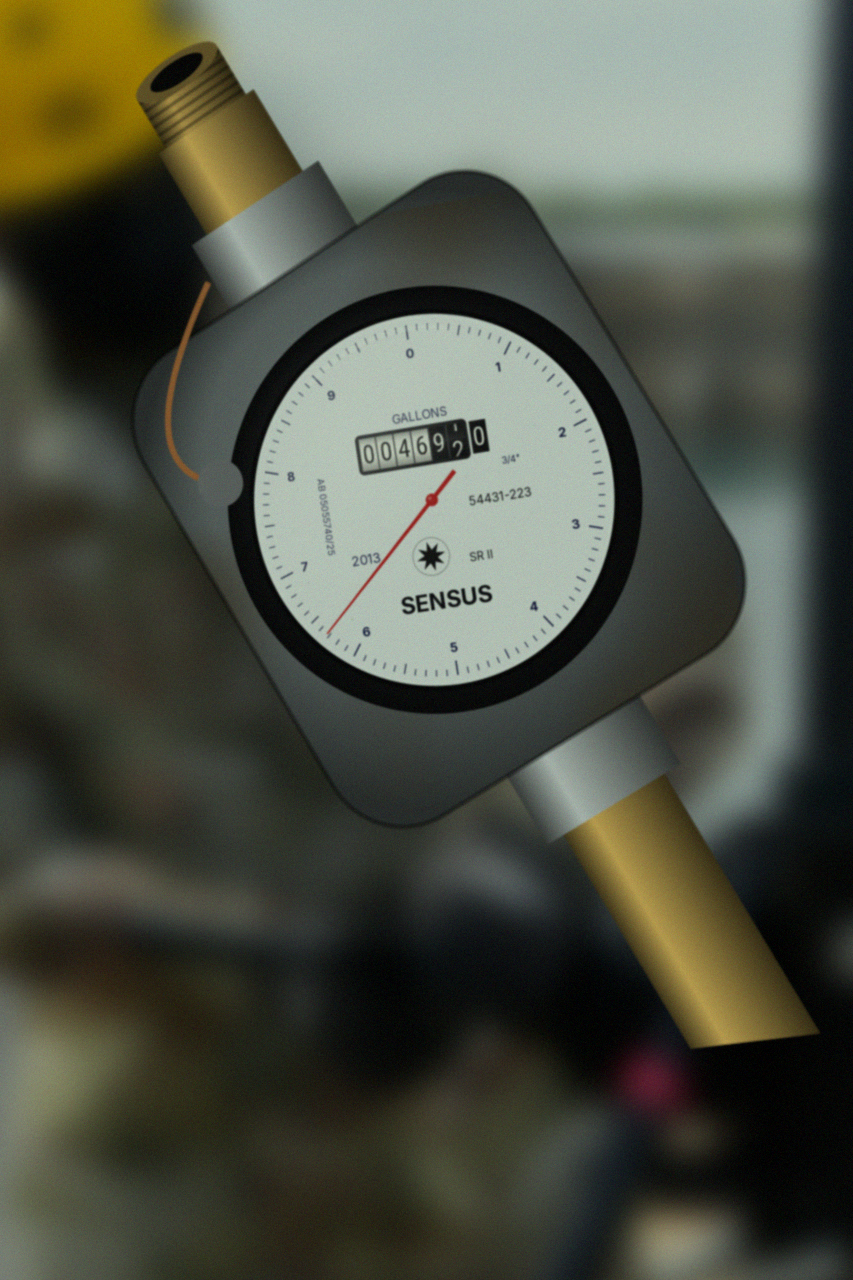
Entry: 46916.3 gal
